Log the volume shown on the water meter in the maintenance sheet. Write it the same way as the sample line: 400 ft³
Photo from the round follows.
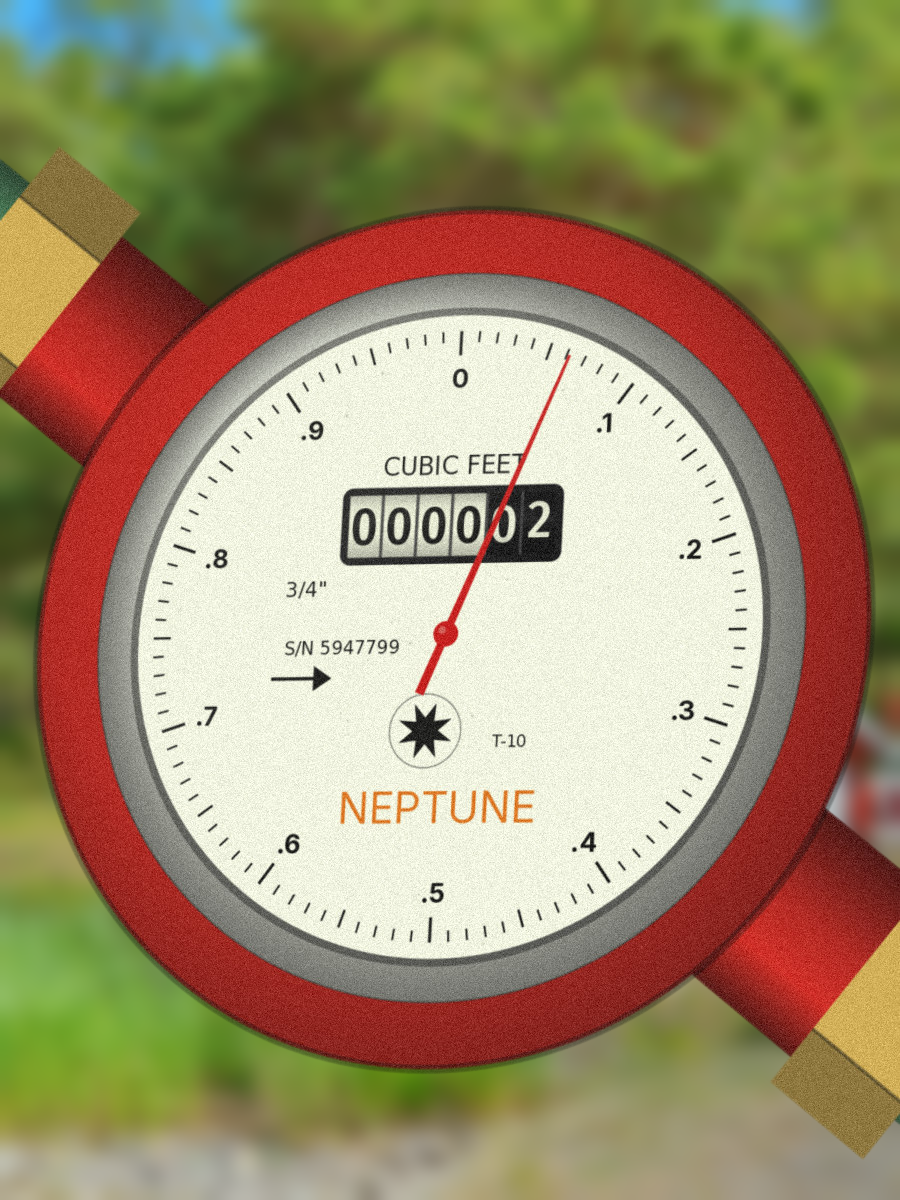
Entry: 2.06 ft³
